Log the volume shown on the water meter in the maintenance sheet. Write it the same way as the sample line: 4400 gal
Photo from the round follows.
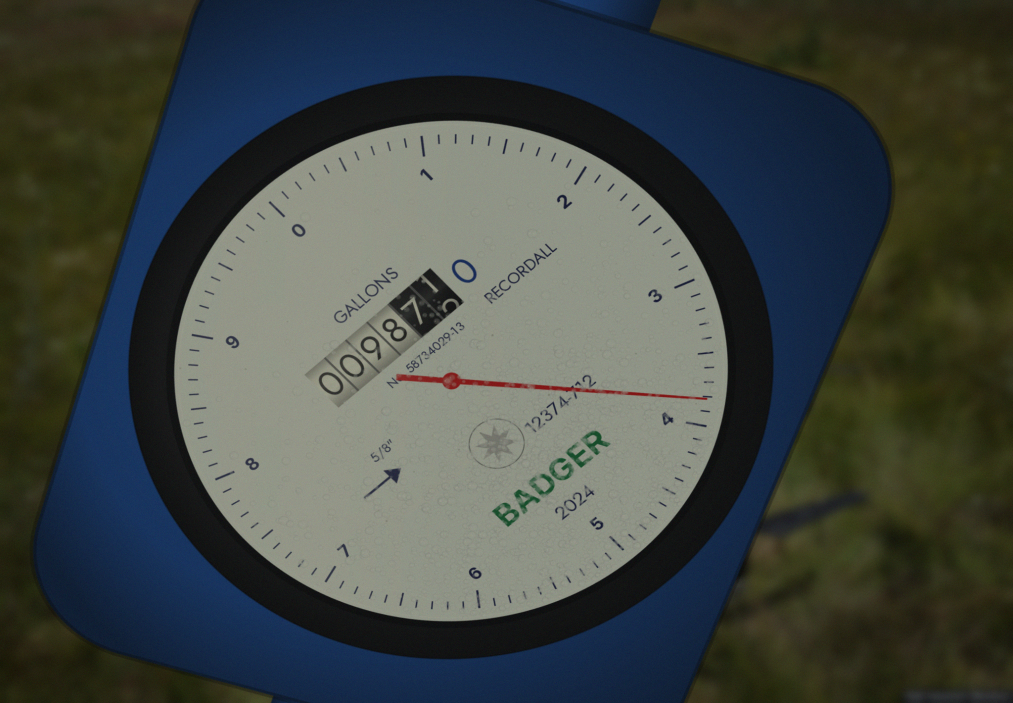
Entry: 98713.8 gal
